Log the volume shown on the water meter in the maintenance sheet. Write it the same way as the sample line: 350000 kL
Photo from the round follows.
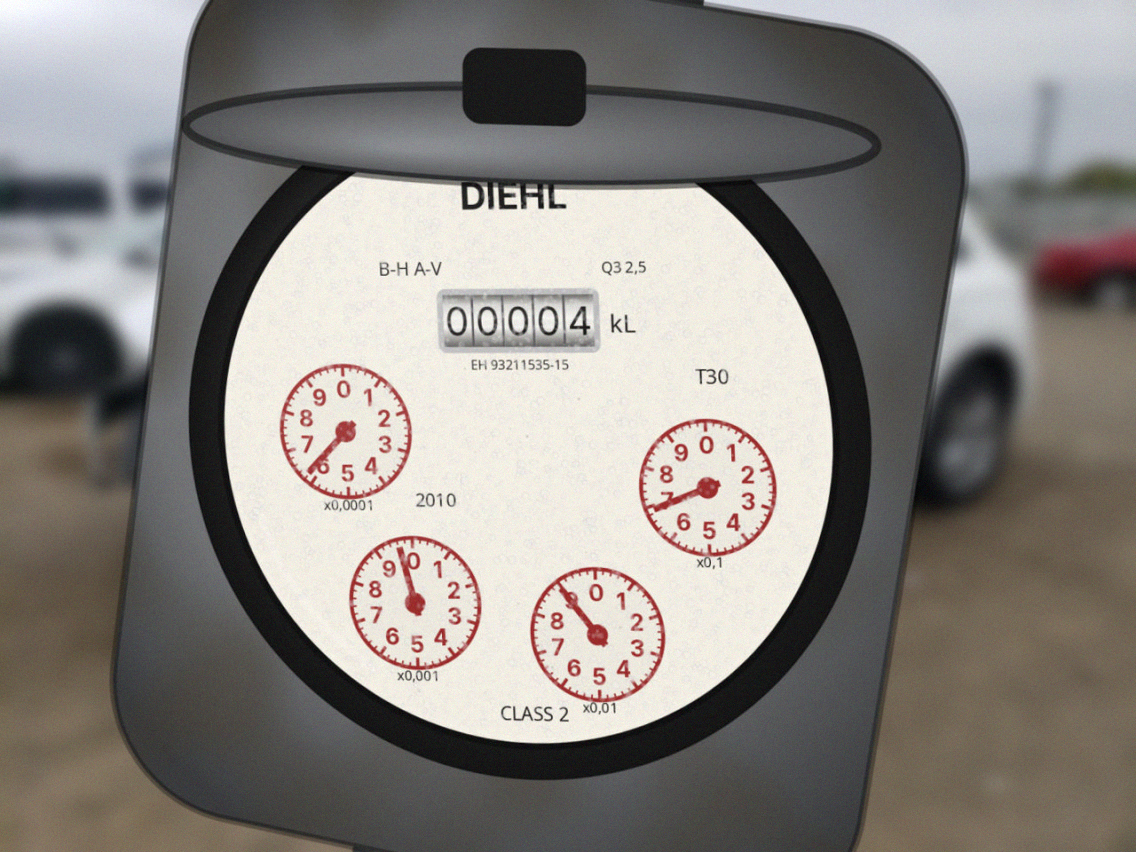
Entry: 4.6896 kL
